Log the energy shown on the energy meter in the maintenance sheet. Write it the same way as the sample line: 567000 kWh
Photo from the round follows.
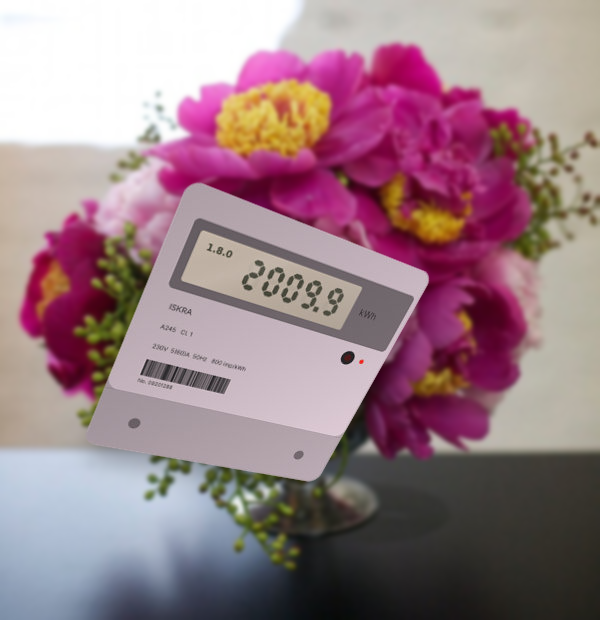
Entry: 2009.9 kWh
